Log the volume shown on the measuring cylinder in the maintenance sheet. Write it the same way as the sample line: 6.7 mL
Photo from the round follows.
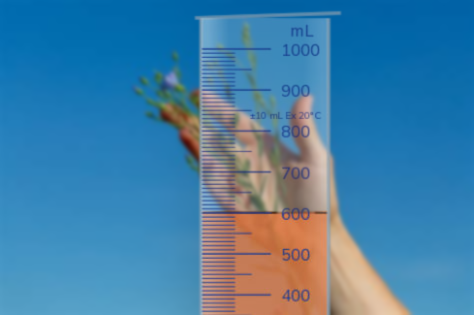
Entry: 600 mL
